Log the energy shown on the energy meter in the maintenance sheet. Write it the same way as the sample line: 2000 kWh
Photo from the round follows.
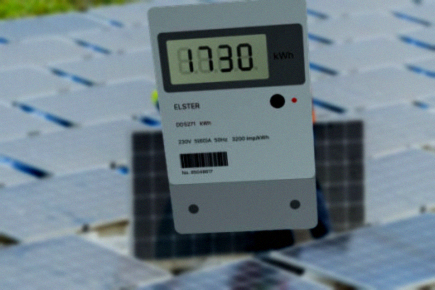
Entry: 1730 kWh
